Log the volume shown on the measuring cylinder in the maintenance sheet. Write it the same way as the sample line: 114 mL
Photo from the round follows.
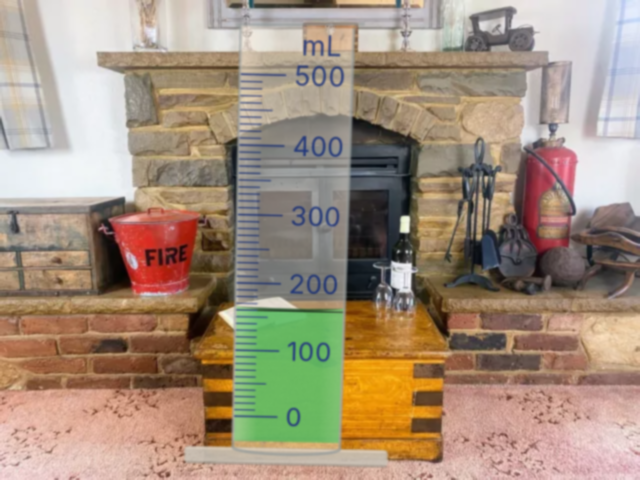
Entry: 160 mL
